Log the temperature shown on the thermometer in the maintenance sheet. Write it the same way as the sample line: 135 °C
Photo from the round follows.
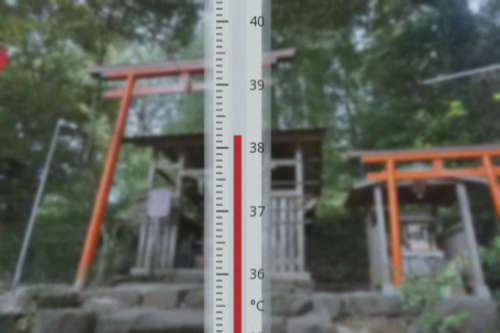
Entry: 38.2 °C
